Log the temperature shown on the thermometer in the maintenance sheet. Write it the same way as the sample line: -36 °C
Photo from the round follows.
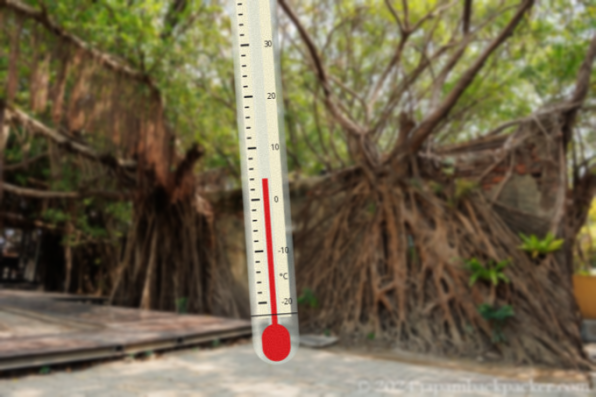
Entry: 4 °C
